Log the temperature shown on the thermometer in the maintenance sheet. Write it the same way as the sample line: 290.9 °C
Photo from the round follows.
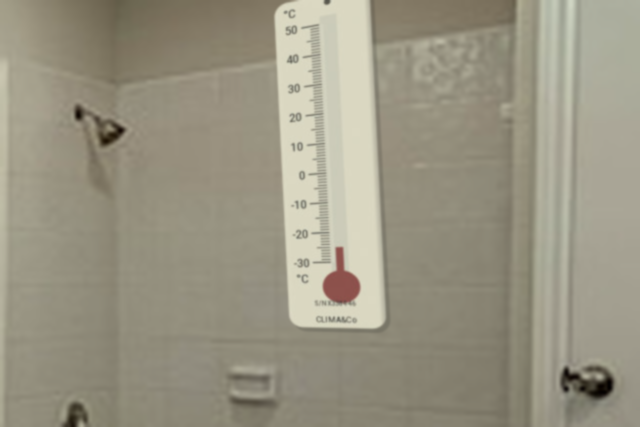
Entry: -25 °C
